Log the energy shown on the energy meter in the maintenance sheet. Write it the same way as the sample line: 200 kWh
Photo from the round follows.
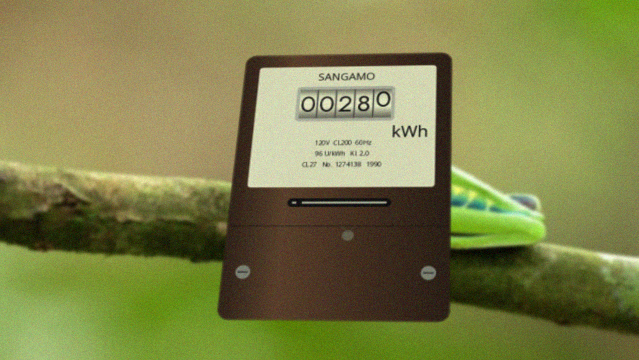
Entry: 280 kWh
